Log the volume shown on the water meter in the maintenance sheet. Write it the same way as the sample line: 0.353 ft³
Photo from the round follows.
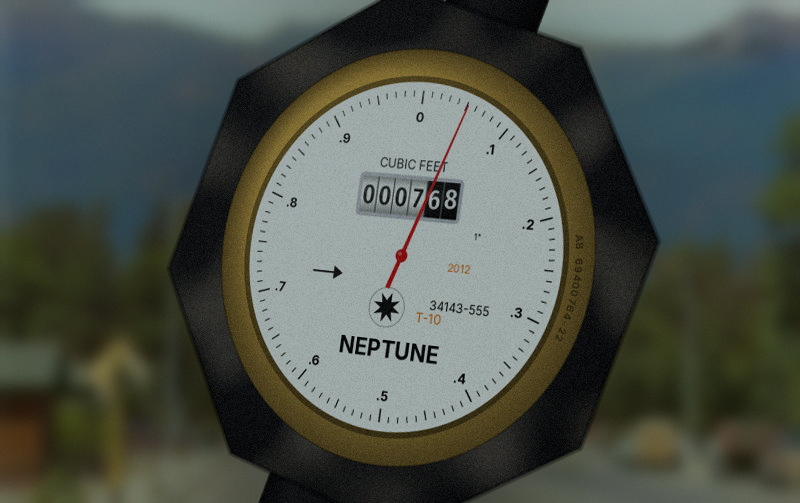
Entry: 768.05 ft³
